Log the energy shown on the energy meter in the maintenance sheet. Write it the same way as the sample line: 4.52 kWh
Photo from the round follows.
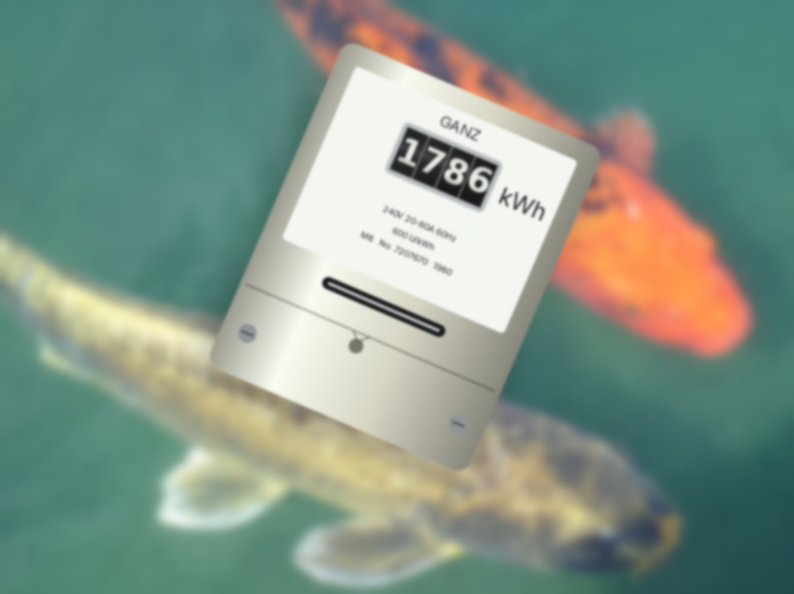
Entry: 1786 kWh
